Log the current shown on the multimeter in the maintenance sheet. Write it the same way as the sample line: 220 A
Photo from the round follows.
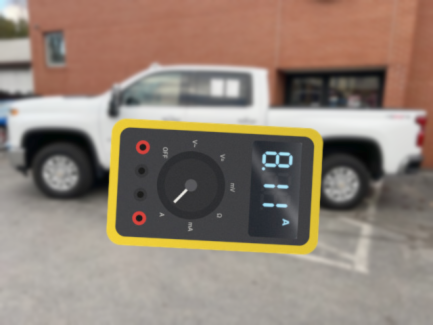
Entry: 8.11 A
